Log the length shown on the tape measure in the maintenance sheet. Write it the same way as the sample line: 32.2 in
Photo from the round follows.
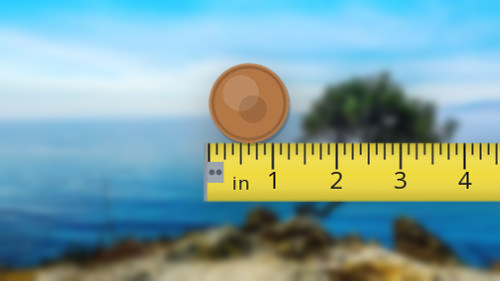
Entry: 1.25 in
